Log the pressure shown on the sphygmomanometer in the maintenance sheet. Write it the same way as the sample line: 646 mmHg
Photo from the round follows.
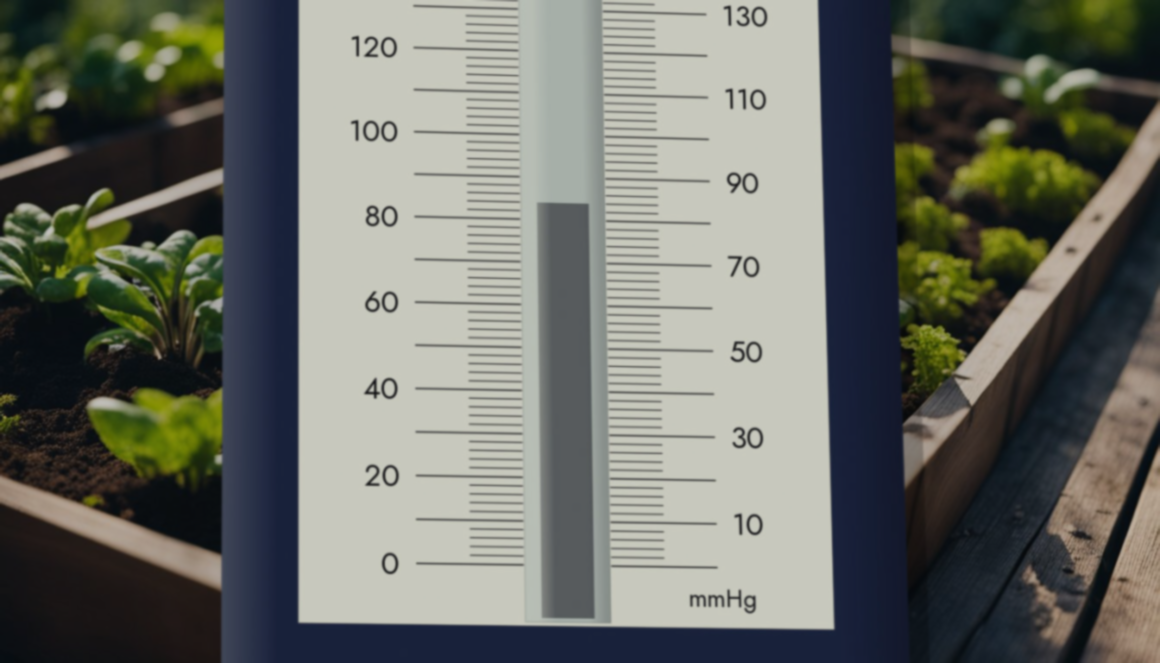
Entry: 84 mmHg
